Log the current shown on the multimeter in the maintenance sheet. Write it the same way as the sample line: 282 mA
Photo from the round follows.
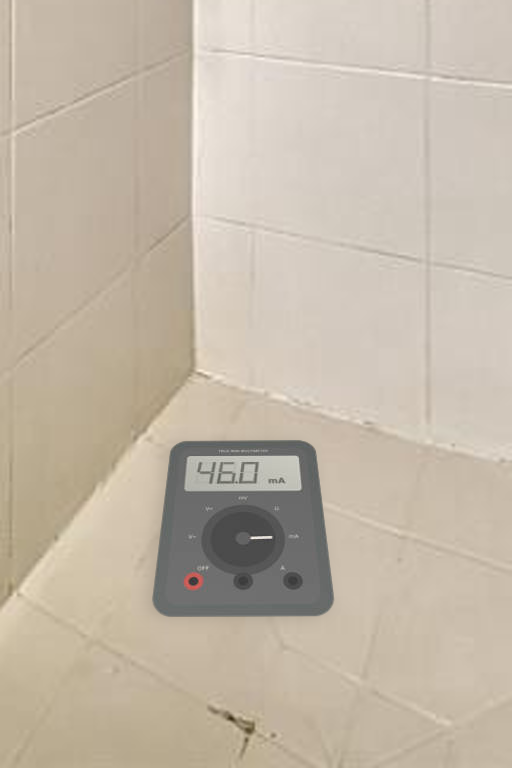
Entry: 46.0 mA
